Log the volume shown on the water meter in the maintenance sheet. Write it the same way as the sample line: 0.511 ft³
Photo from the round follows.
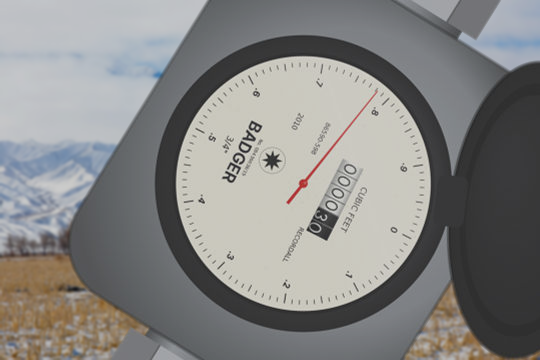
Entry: 29.78 ft³
